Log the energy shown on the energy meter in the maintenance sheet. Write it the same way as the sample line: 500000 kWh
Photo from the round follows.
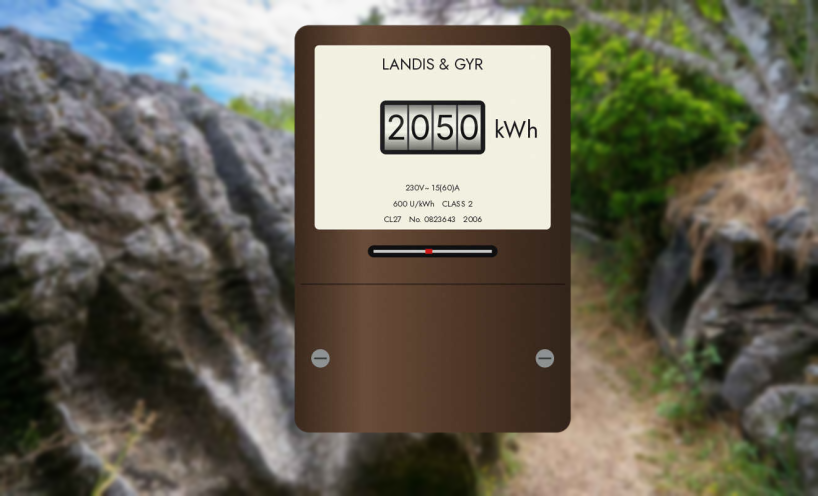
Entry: 2050 kWh
